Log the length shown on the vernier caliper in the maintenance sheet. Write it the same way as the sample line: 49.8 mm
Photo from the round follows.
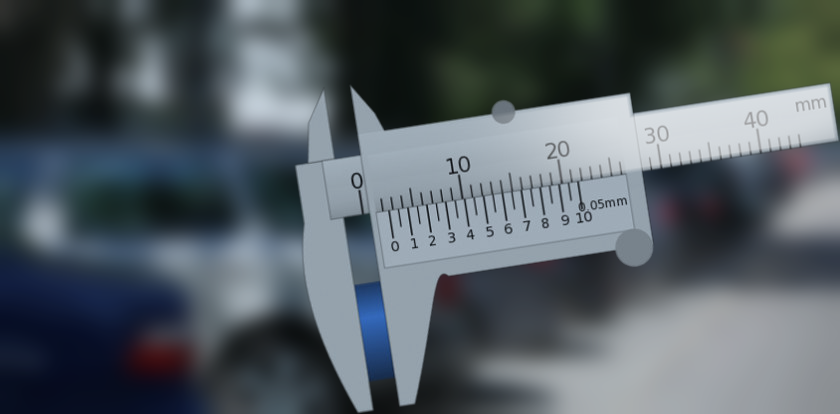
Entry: 2.6 mm
